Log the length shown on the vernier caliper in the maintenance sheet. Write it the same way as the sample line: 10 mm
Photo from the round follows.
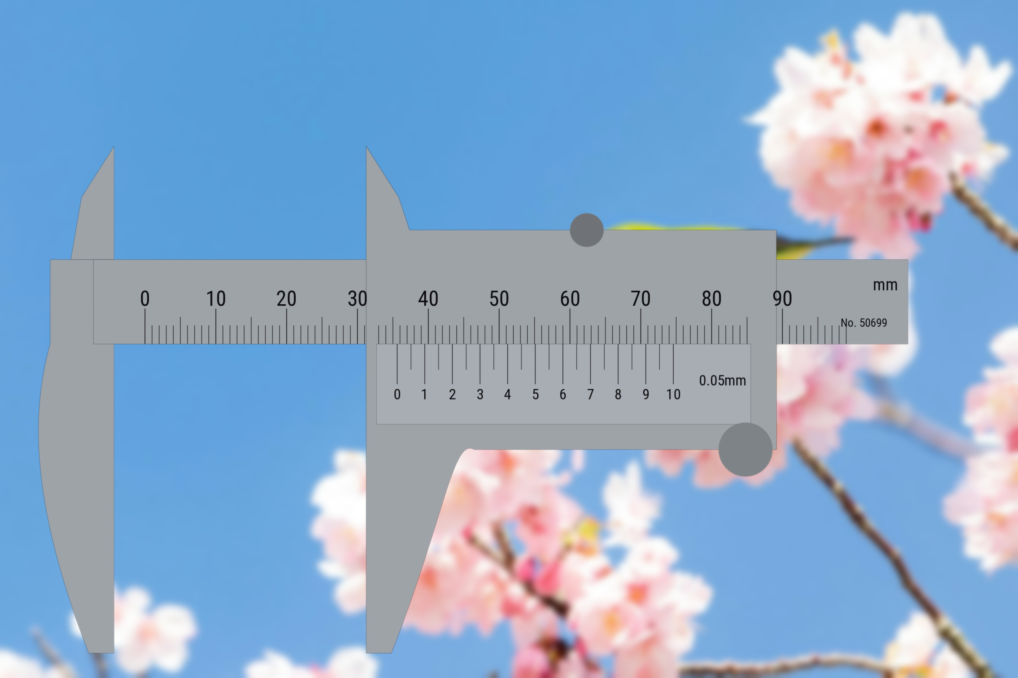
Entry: 35.6 mm
